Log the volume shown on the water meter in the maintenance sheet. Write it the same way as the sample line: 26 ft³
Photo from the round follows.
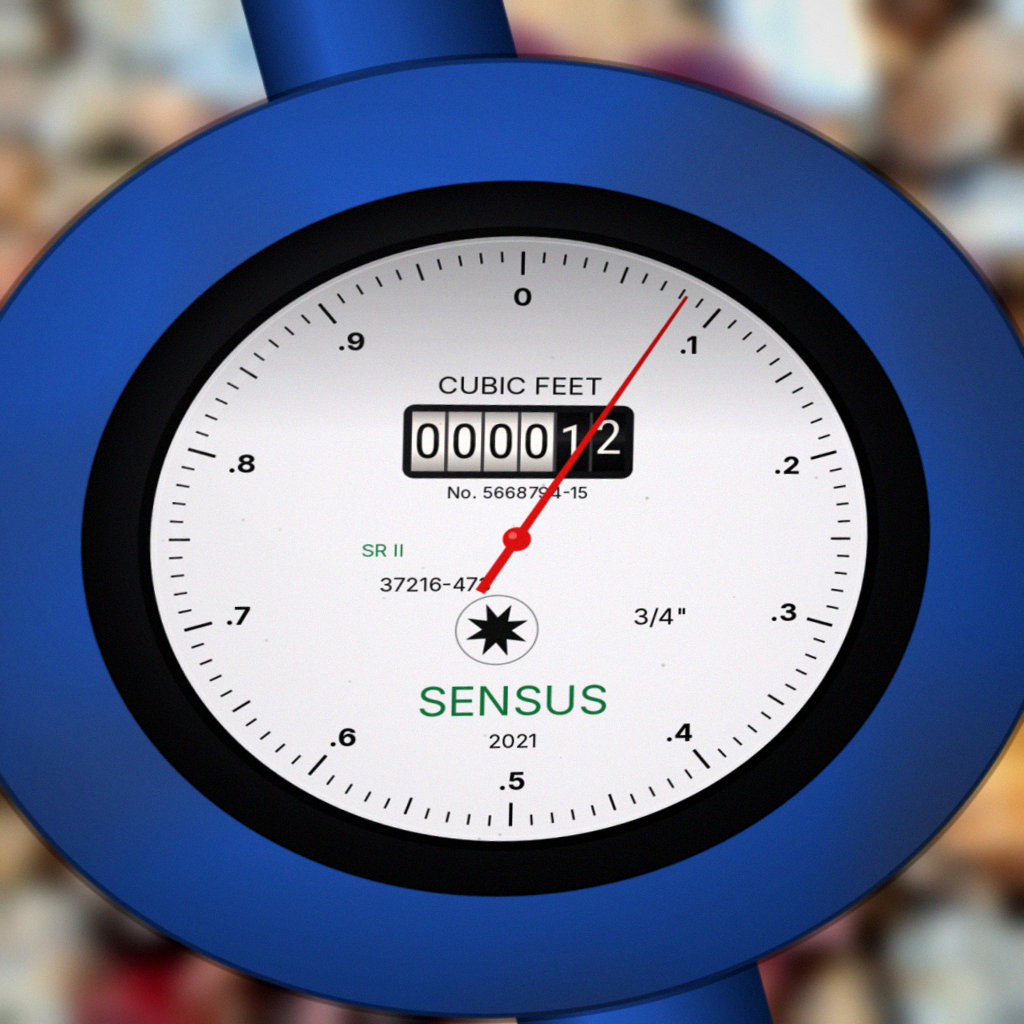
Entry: 12.08 ft³
